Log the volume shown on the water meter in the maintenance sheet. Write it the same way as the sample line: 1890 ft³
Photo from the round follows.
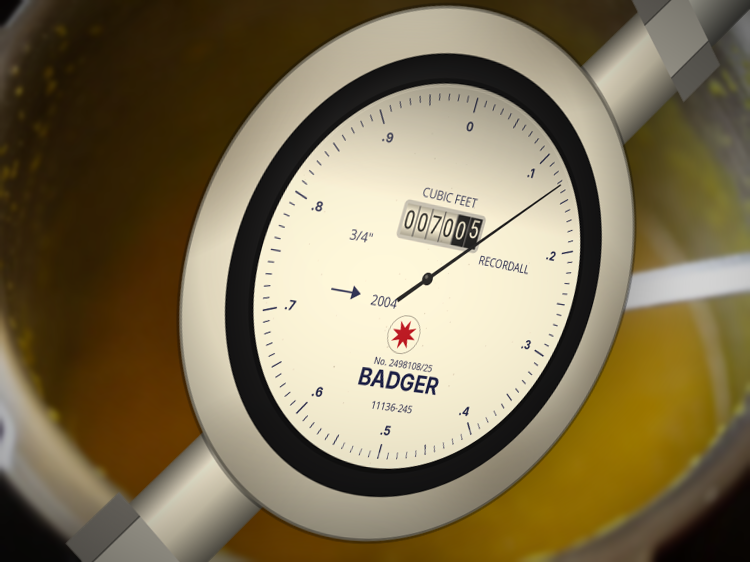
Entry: 7005.13 ft³
